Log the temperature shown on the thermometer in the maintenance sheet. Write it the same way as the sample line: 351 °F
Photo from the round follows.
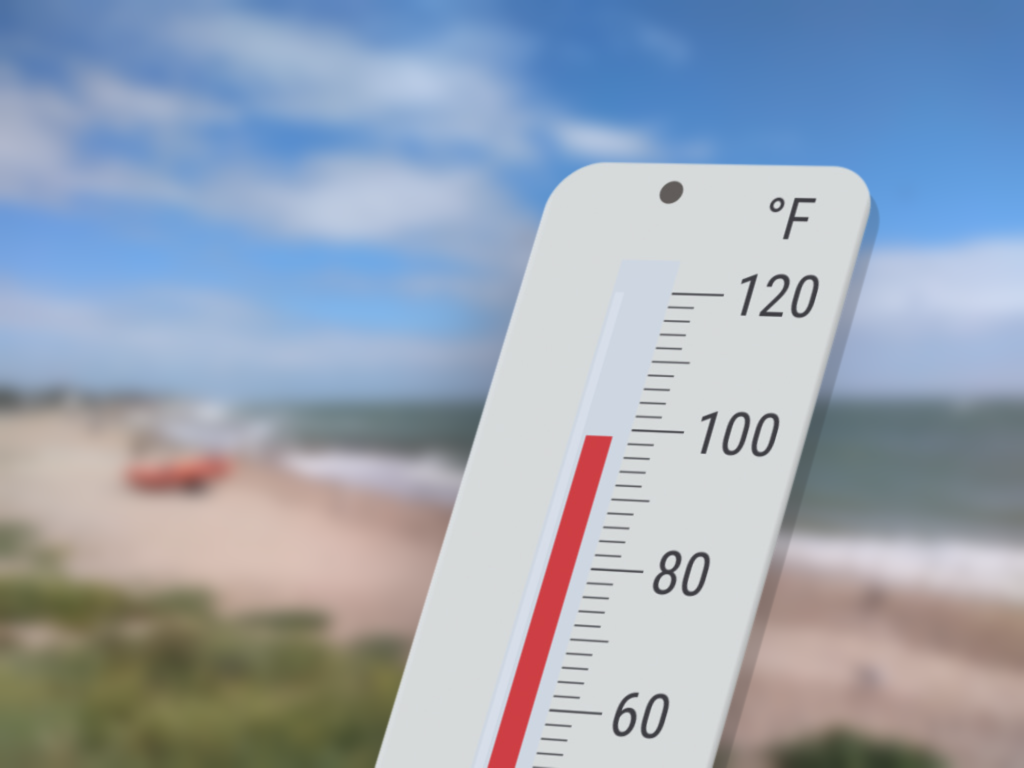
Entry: 99 °F
